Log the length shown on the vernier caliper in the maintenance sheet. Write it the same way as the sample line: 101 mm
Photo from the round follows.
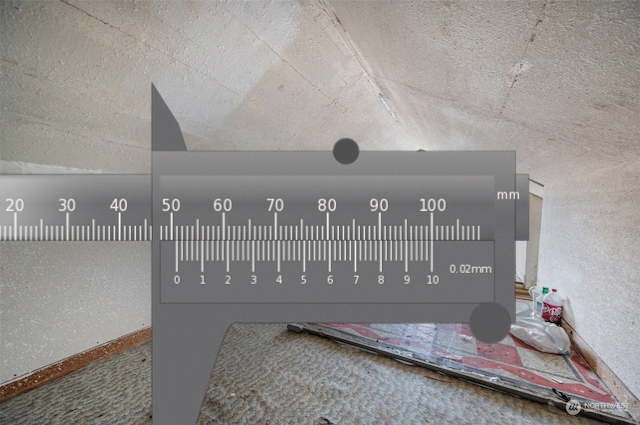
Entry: 51.0 mm
